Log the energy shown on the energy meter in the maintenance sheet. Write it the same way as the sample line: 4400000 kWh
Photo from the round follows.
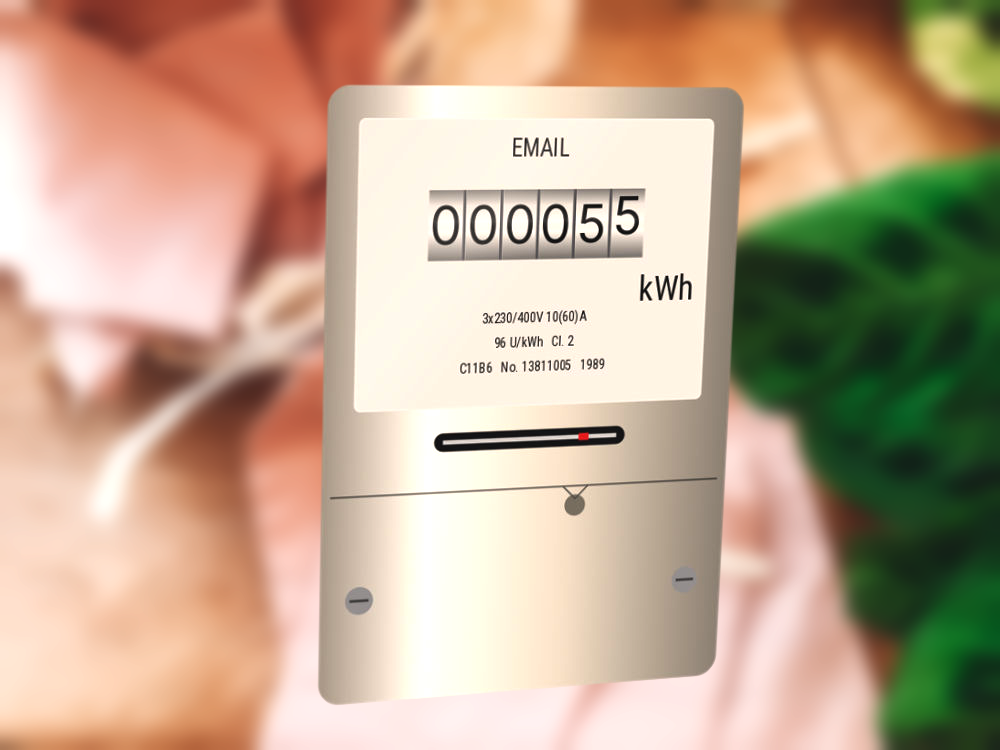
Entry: 55 kWh
